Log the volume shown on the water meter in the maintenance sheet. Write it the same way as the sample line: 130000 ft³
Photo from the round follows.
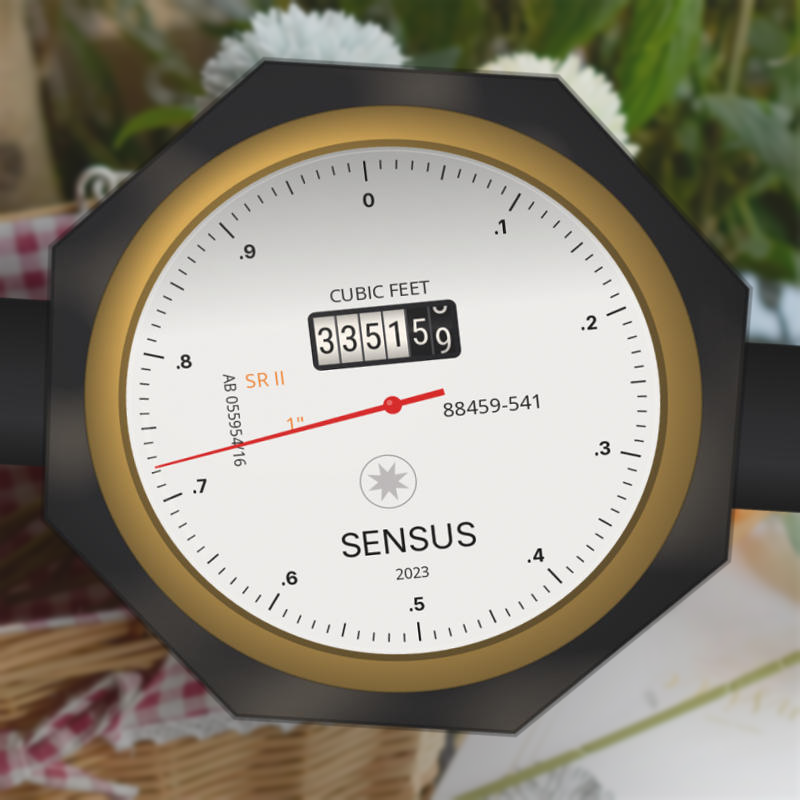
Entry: 335158.72 ft³
